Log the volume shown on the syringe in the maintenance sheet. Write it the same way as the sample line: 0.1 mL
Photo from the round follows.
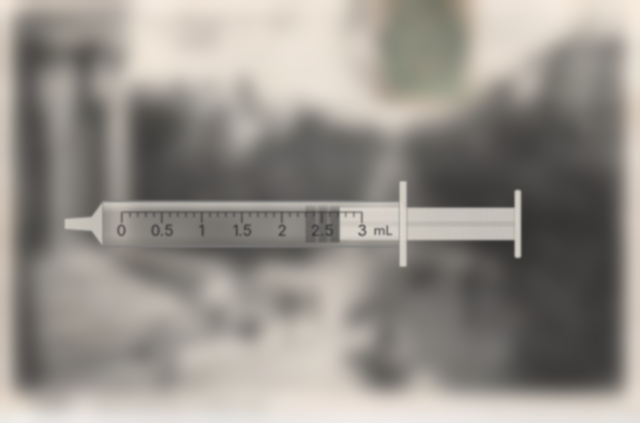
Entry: 2.3 mL
